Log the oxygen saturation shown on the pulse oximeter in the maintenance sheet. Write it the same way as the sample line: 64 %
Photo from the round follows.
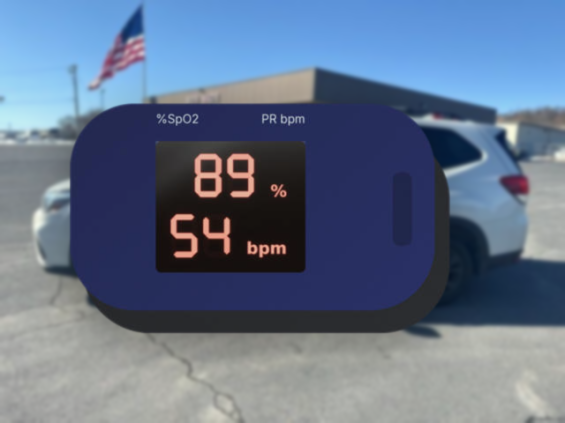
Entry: 89 %
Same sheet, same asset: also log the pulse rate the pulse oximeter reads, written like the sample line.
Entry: 54 bpm
